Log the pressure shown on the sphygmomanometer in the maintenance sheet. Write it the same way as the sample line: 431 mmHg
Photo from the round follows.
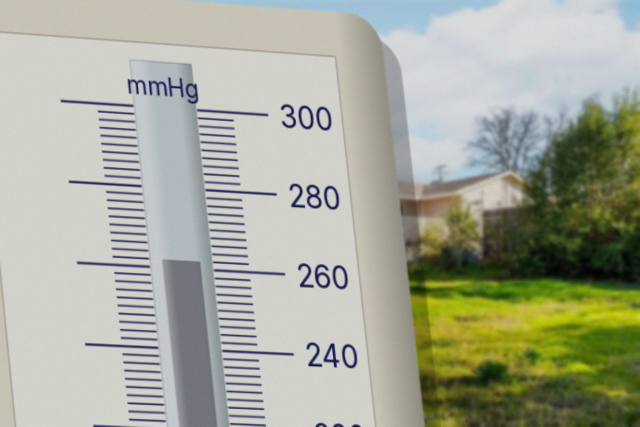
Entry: 262 mmHg
